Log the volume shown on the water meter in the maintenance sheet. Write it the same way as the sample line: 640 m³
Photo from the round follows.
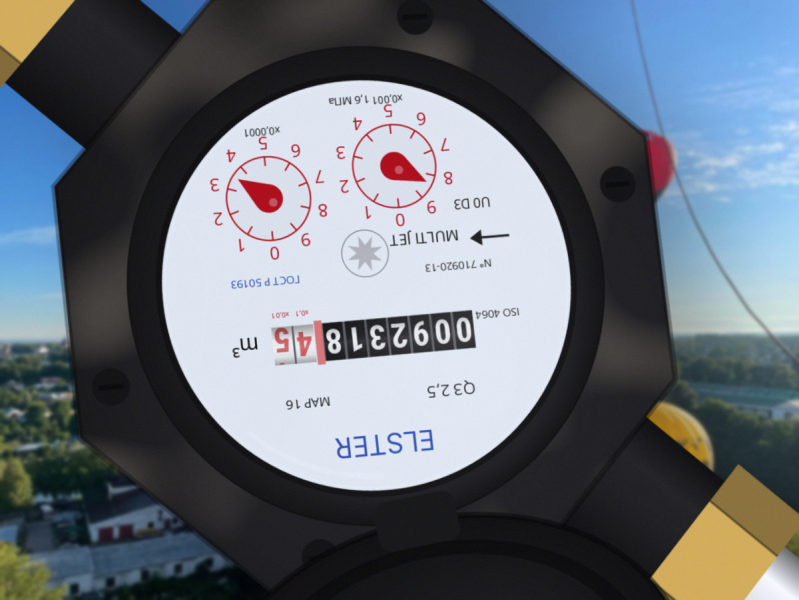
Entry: 92318.4483 m³
